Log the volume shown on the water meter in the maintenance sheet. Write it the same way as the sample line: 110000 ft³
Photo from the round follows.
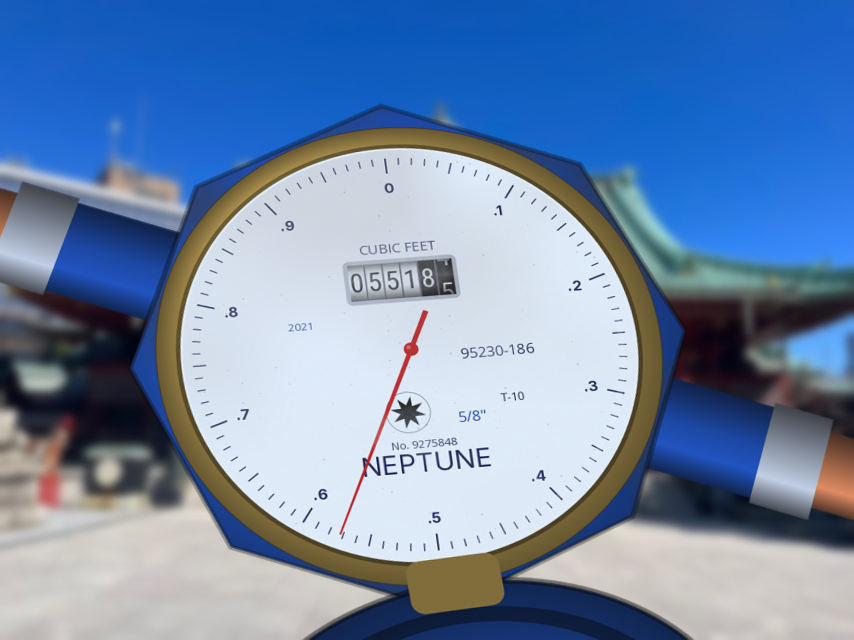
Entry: 55184.57 ft³
